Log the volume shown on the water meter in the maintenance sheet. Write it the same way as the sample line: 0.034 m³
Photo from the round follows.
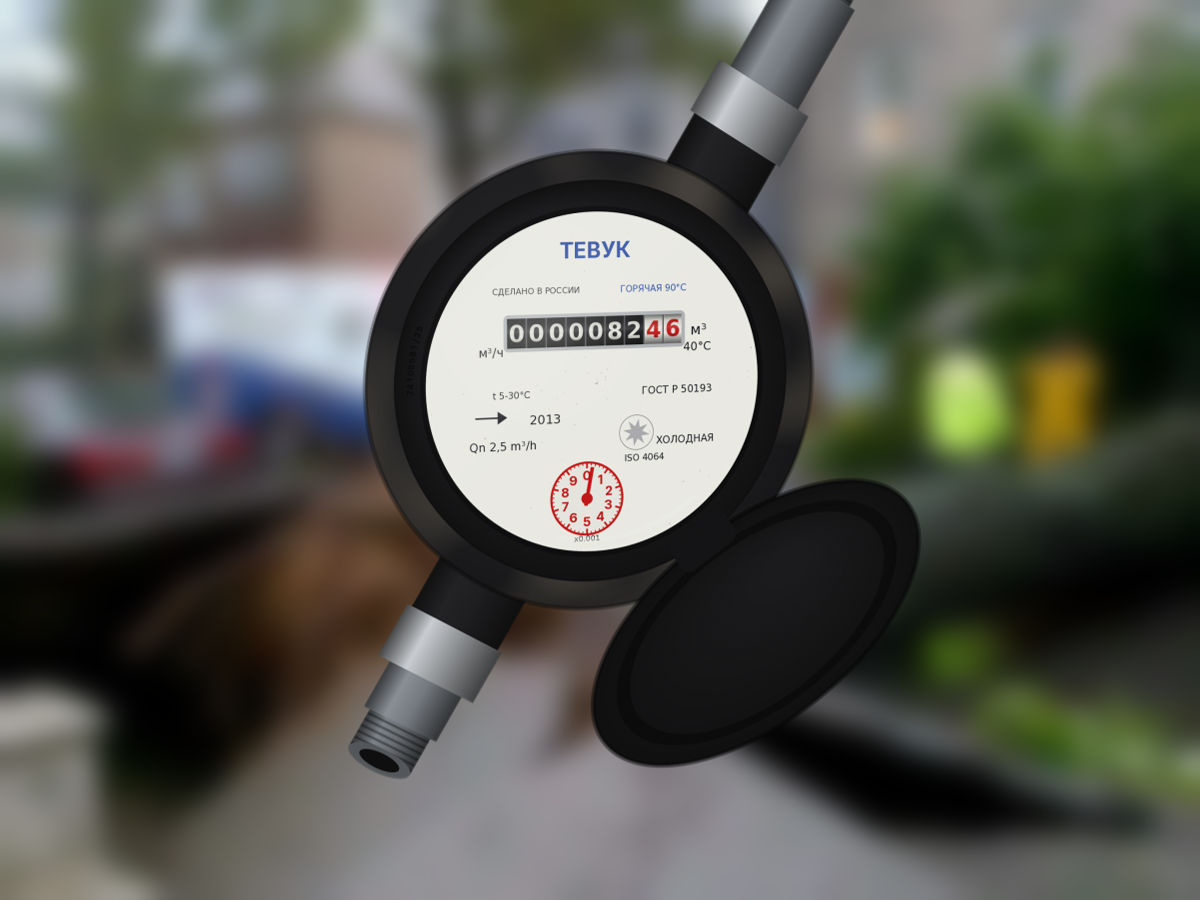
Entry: 82.460 m³
